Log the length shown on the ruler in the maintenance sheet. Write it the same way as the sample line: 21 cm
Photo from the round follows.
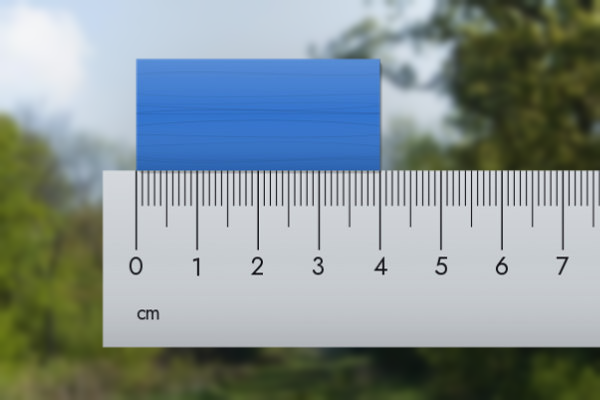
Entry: 4 cm
